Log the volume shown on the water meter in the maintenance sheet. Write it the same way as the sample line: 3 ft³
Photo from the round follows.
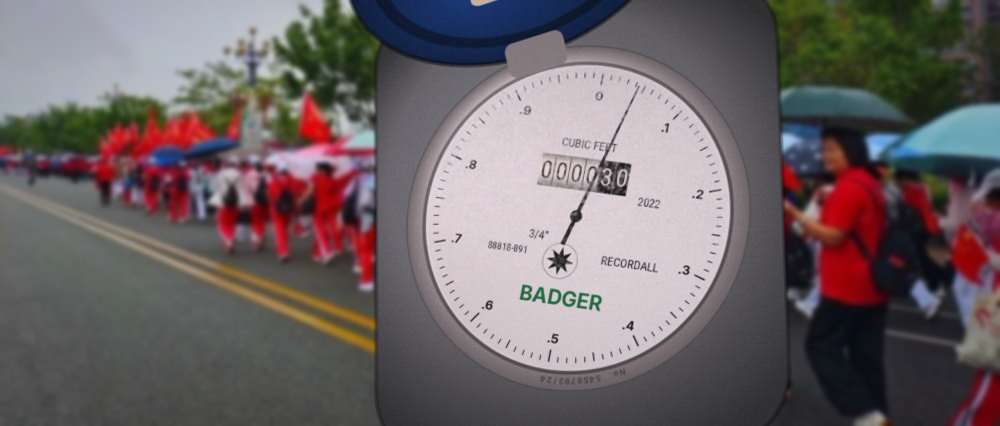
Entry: 30.04 ft³
